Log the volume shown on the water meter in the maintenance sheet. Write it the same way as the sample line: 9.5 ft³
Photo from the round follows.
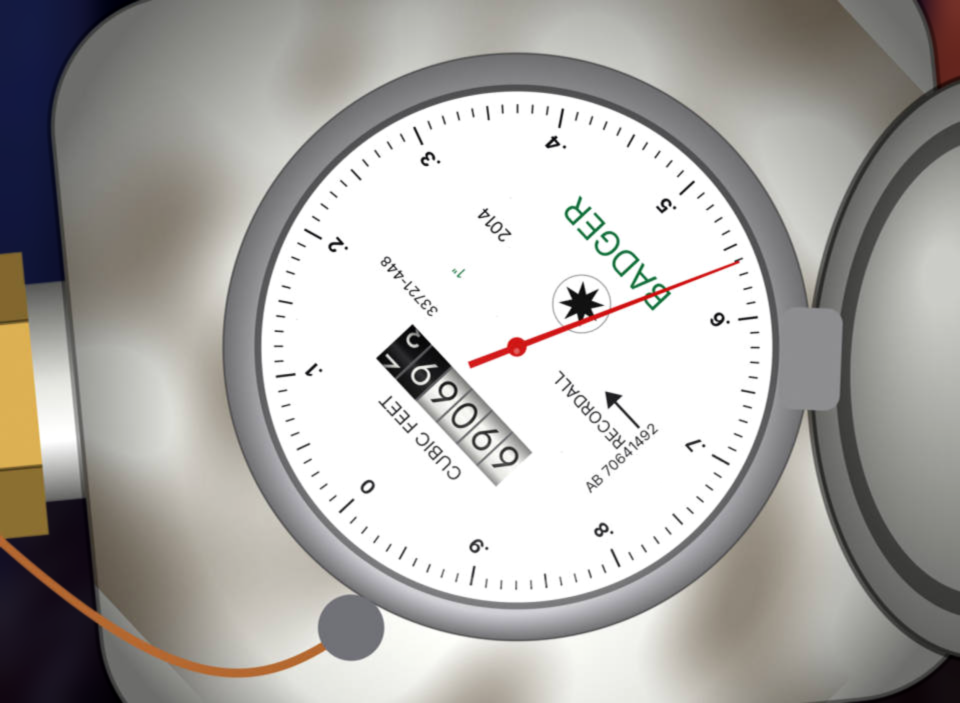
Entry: 690692.56 ft³
